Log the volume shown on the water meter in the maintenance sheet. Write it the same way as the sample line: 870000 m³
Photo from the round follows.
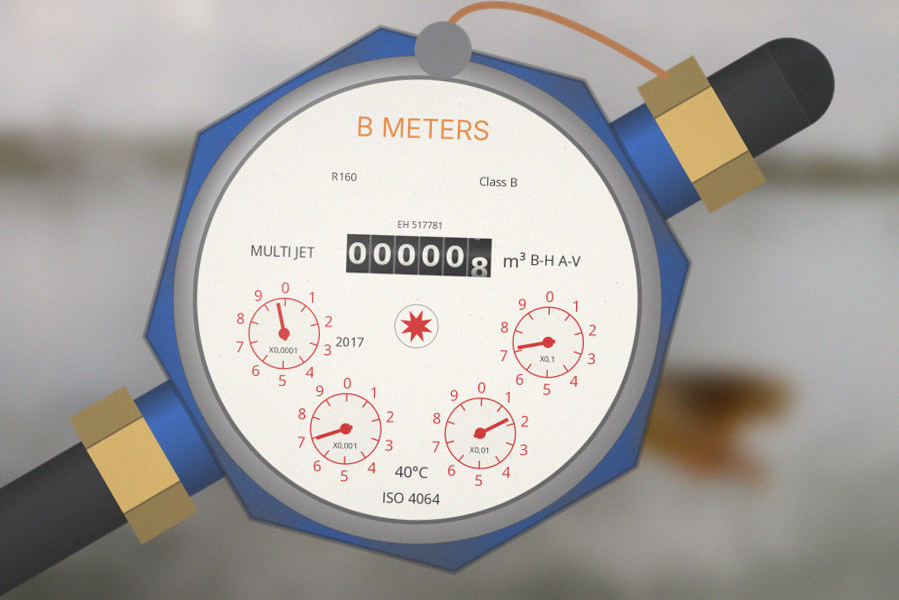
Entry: 7.7169 m³
